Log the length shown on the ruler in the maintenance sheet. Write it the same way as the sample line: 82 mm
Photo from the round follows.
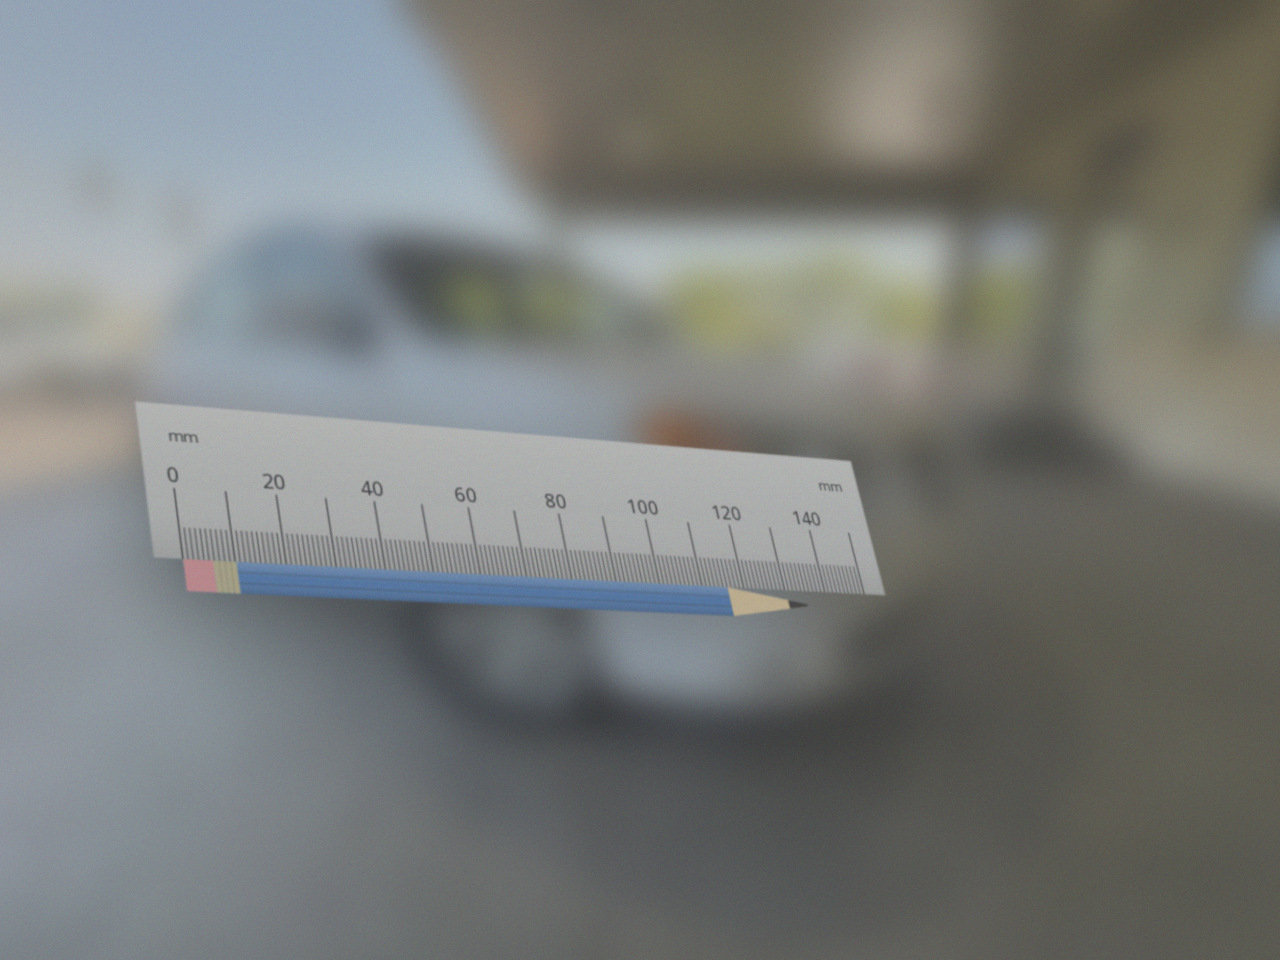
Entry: 135 mm
